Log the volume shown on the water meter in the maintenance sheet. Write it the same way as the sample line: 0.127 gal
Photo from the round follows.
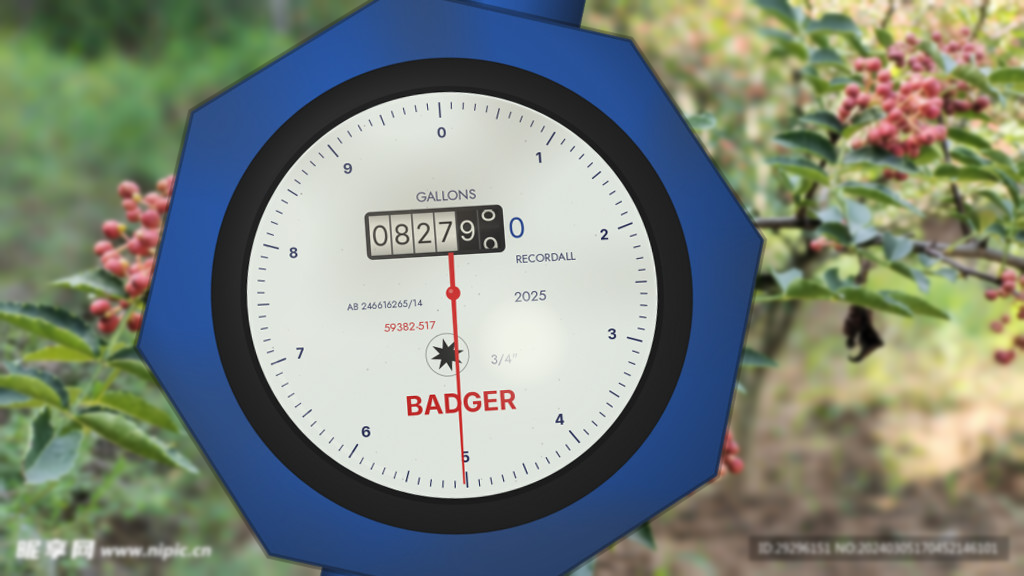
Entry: 827985.0 gal
